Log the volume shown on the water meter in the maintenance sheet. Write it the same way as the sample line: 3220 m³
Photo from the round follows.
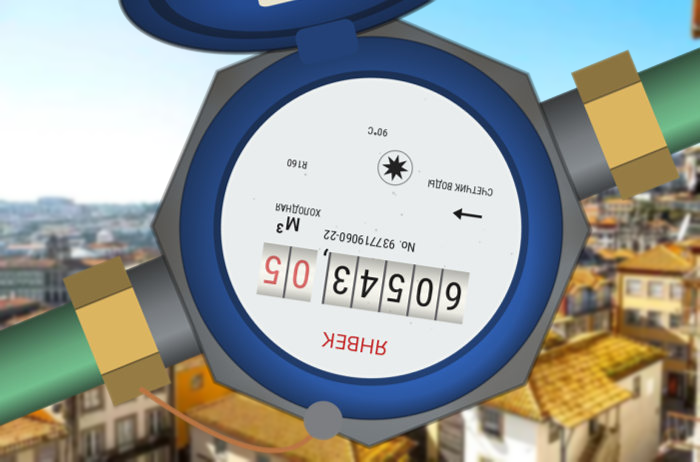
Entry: 60543.05 m³
